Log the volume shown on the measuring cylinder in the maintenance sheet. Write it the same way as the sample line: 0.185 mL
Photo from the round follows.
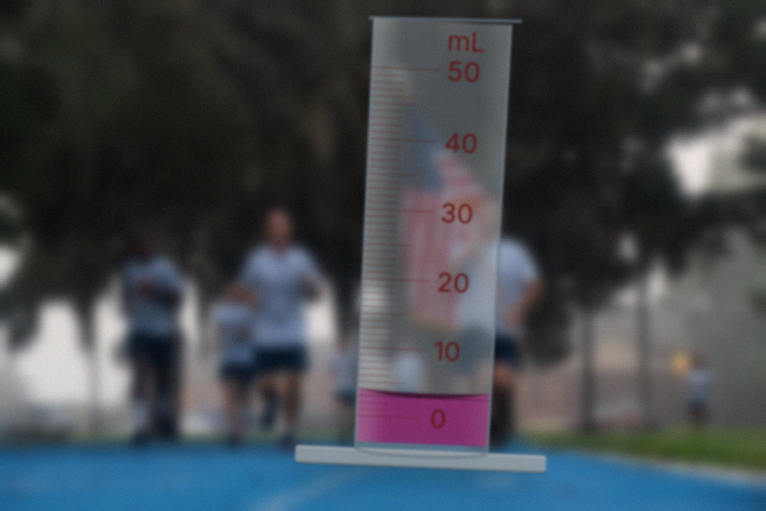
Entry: 3 mL
